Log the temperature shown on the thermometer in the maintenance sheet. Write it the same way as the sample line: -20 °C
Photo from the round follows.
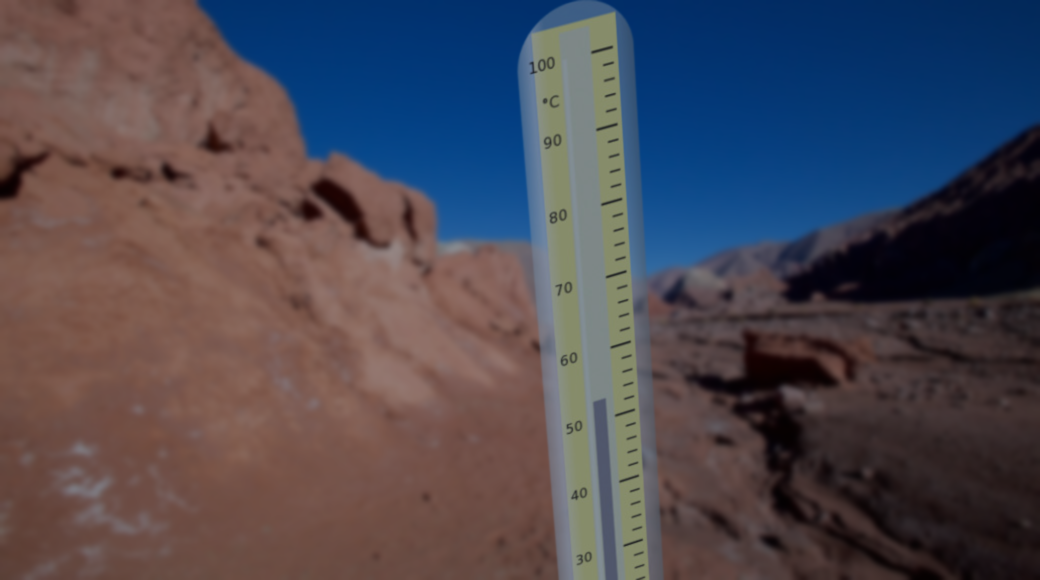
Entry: 53 °C
